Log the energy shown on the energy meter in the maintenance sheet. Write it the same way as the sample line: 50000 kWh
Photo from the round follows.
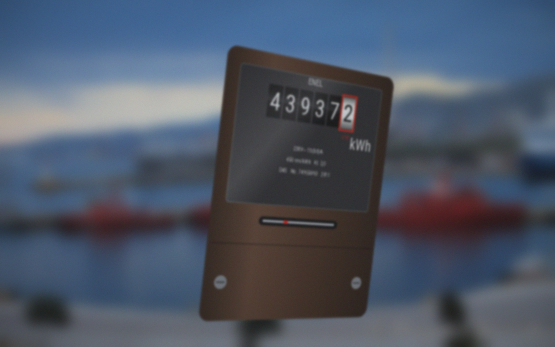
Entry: 43937.2 kWh
